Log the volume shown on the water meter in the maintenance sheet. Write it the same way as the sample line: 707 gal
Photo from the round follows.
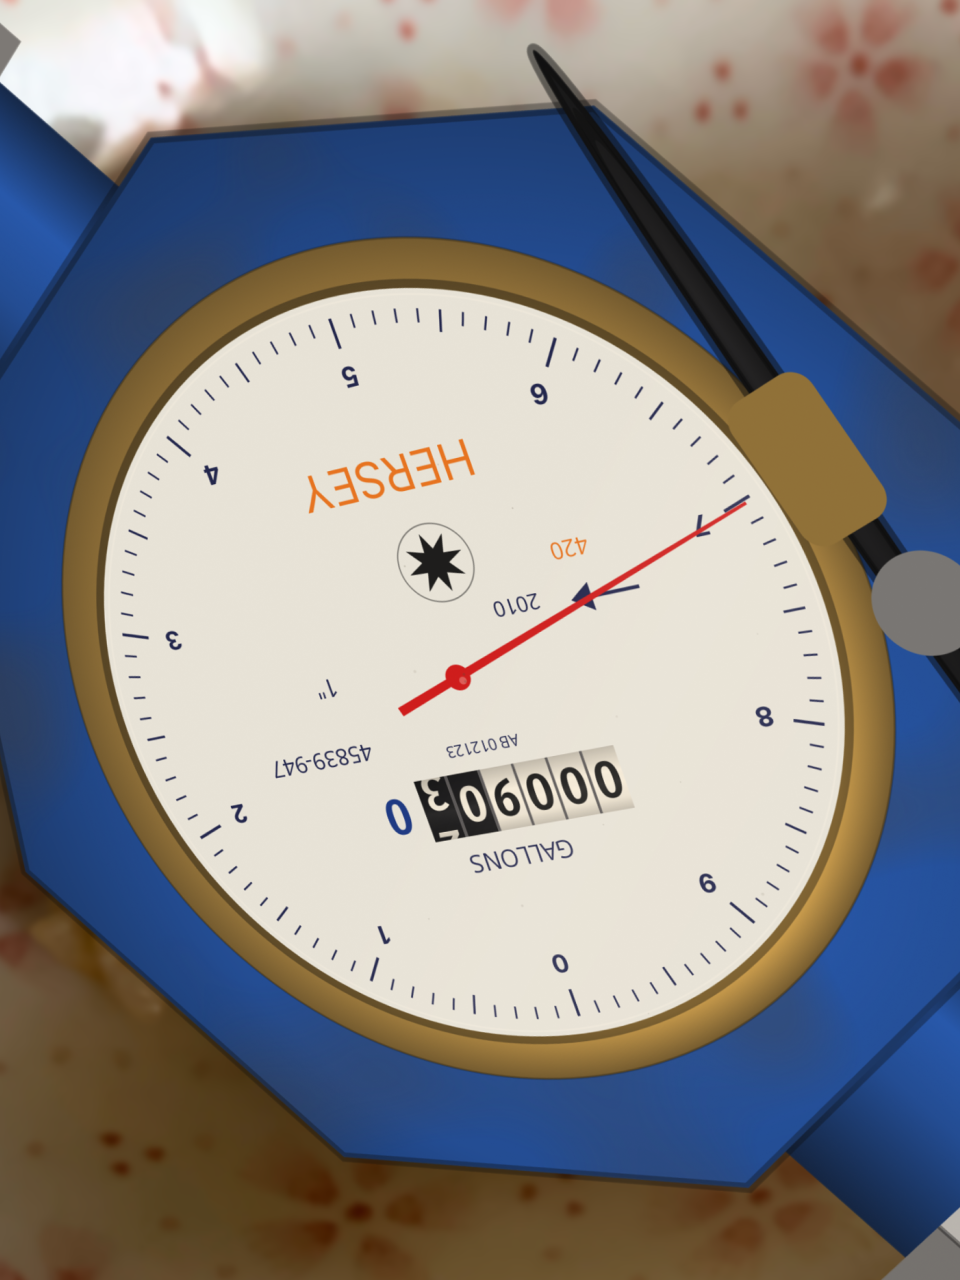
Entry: 9027.0 gal
